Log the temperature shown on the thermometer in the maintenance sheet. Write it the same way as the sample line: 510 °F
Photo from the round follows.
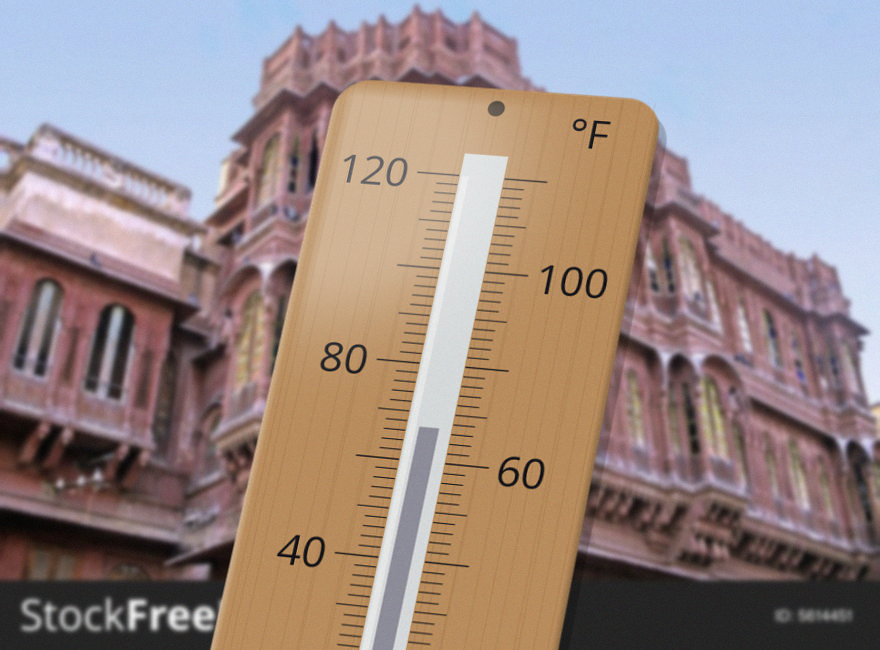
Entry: 67 °F
